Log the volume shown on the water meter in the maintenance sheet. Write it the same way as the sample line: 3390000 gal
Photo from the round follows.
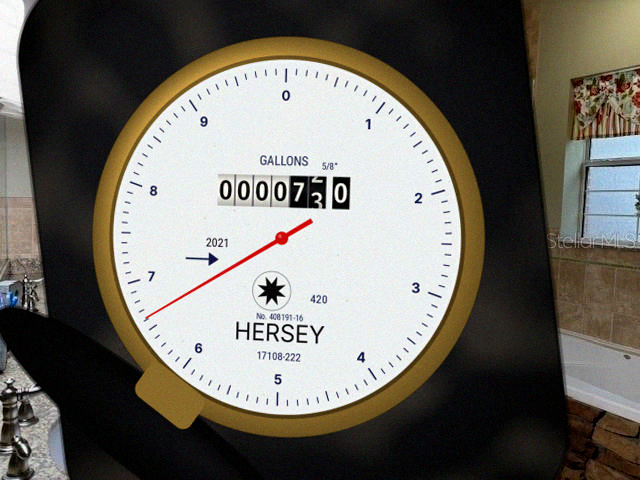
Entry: 726.6 gal
